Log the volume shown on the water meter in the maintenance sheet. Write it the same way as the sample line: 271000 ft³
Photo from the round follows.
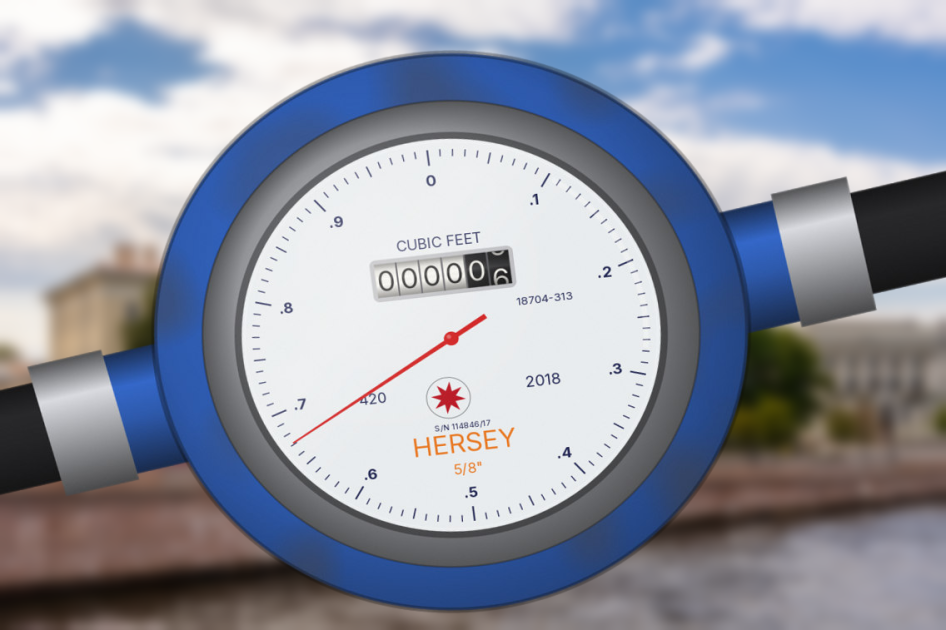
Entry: 5.67 ft³
